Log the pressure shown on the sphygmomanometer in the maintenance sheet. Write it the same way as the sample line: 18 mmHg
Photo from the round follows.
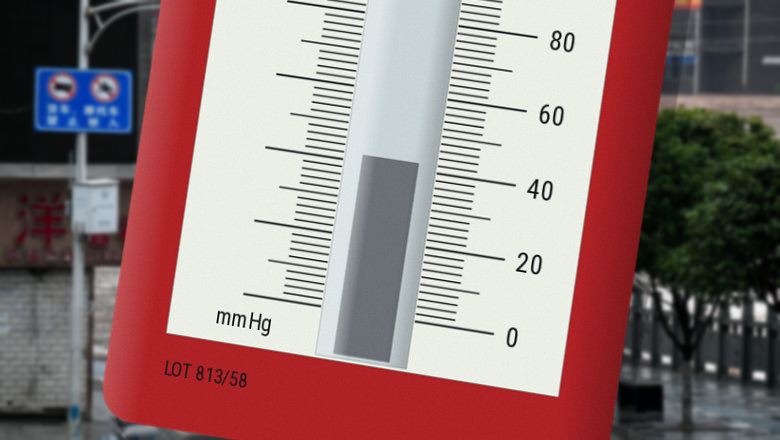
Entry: 42 mmHg
